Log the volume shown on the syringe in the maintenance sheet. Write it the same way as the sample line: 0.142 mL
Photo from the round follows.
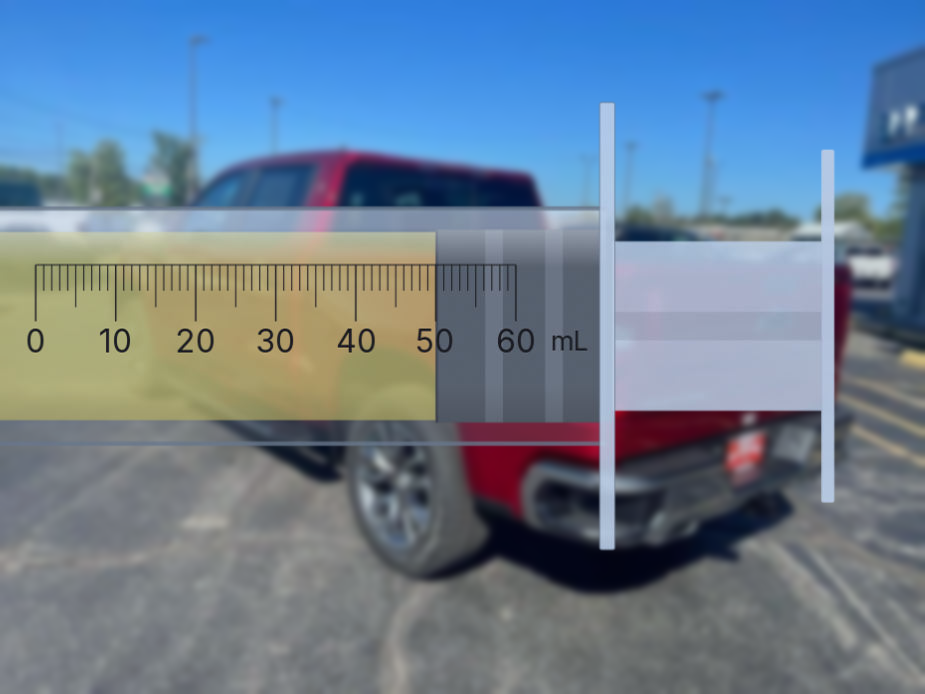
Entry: 50 mL
